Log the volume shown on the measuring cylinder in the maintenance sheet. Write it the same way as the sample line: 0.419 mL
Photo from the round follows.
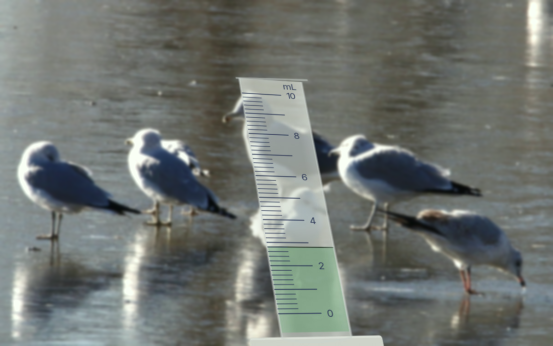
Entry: 2.8 mL
